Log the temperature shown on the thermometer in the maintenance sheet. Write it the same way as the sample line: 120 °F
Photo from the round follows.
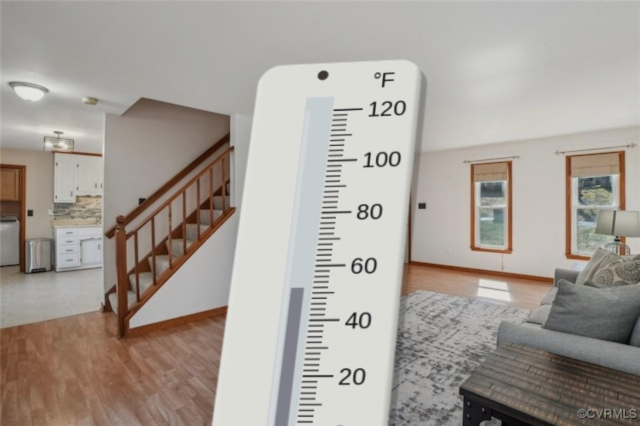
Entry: 52 °F
